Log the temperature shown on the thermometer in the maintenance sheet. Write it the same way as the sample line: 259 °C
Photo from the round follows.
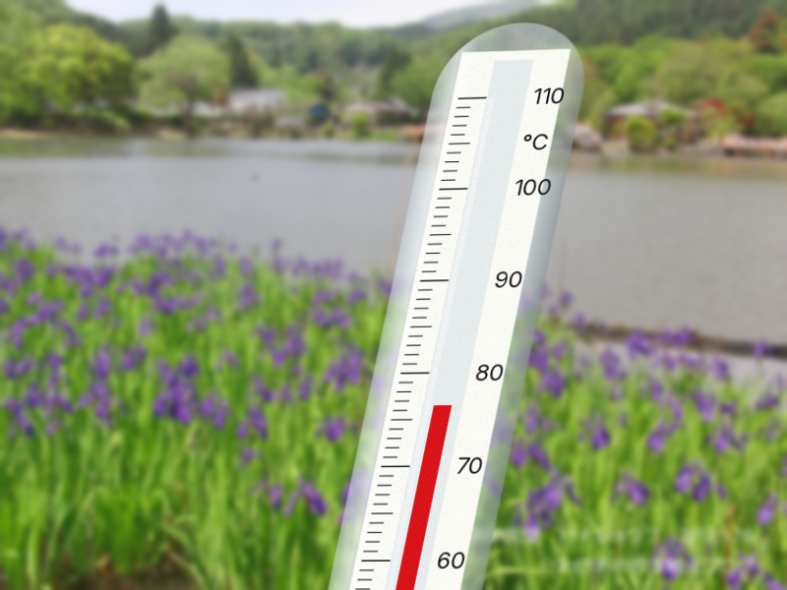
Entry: 76.5 °C
